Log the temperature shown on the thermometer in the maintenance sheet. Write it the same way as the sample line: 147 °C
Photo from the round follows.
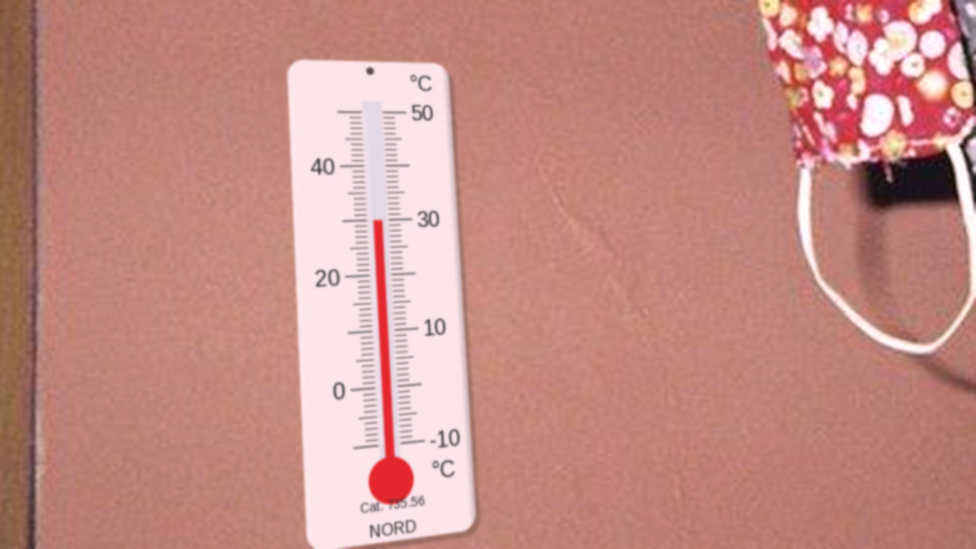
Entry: 30 °C
